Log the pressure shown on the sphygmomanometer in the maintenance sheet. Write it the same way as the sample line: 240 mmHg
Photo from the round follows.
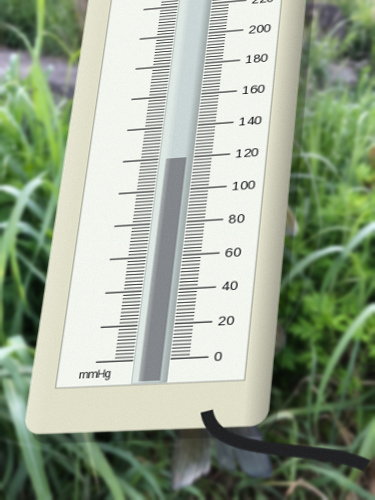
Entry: 120 mmHg
